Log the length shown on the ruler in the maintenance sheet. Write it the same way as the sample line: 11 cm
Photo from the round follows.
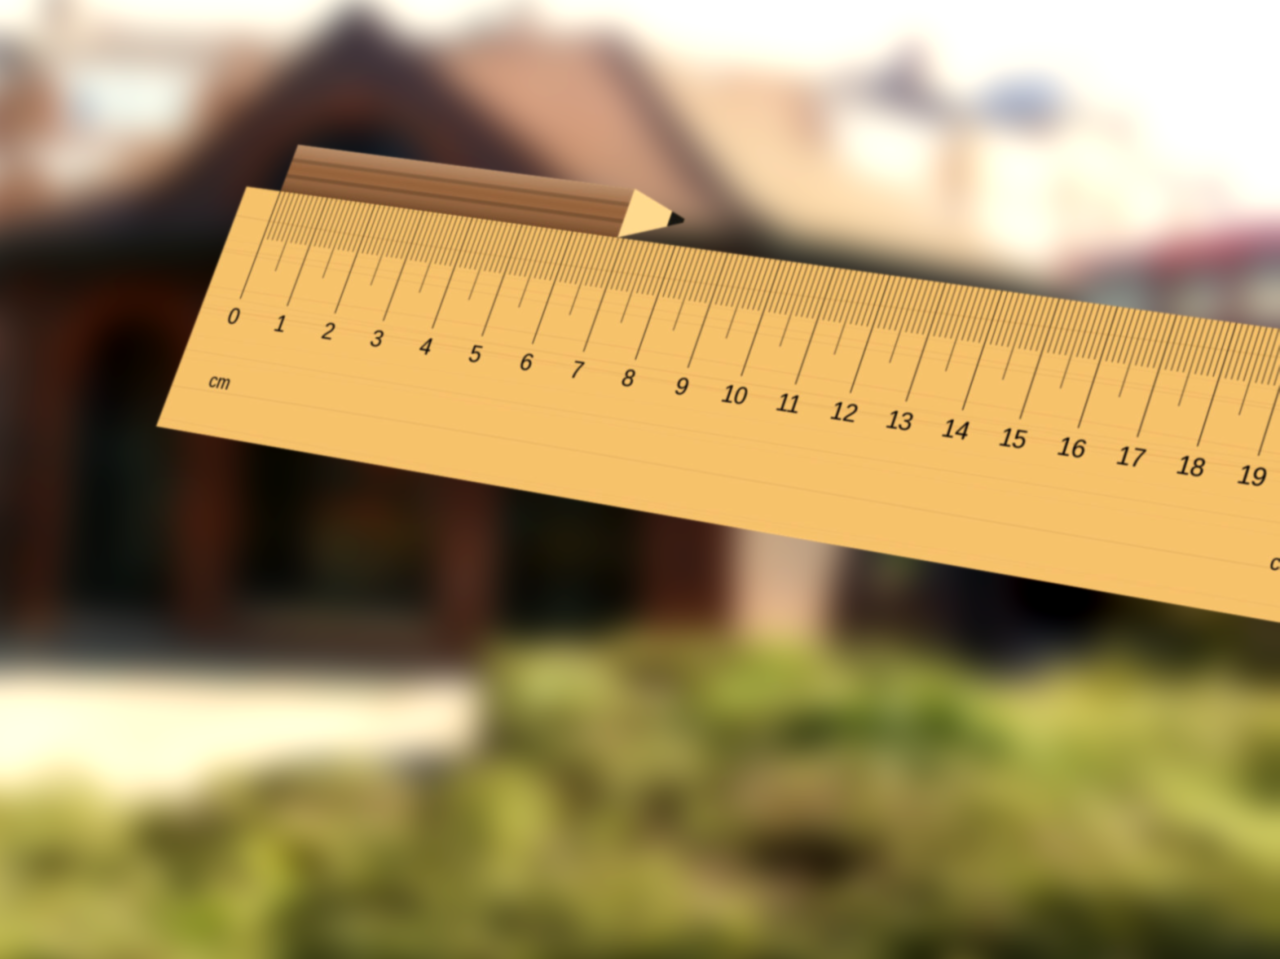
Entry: 8 cm
